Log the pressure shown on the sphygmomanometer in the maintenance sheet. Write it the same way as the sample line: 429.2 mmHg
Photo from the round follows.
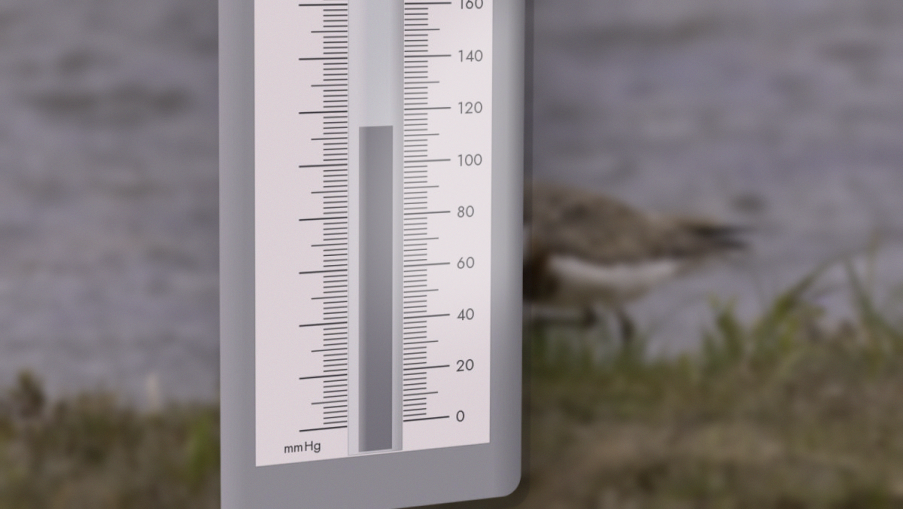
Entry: 114 mmHg
